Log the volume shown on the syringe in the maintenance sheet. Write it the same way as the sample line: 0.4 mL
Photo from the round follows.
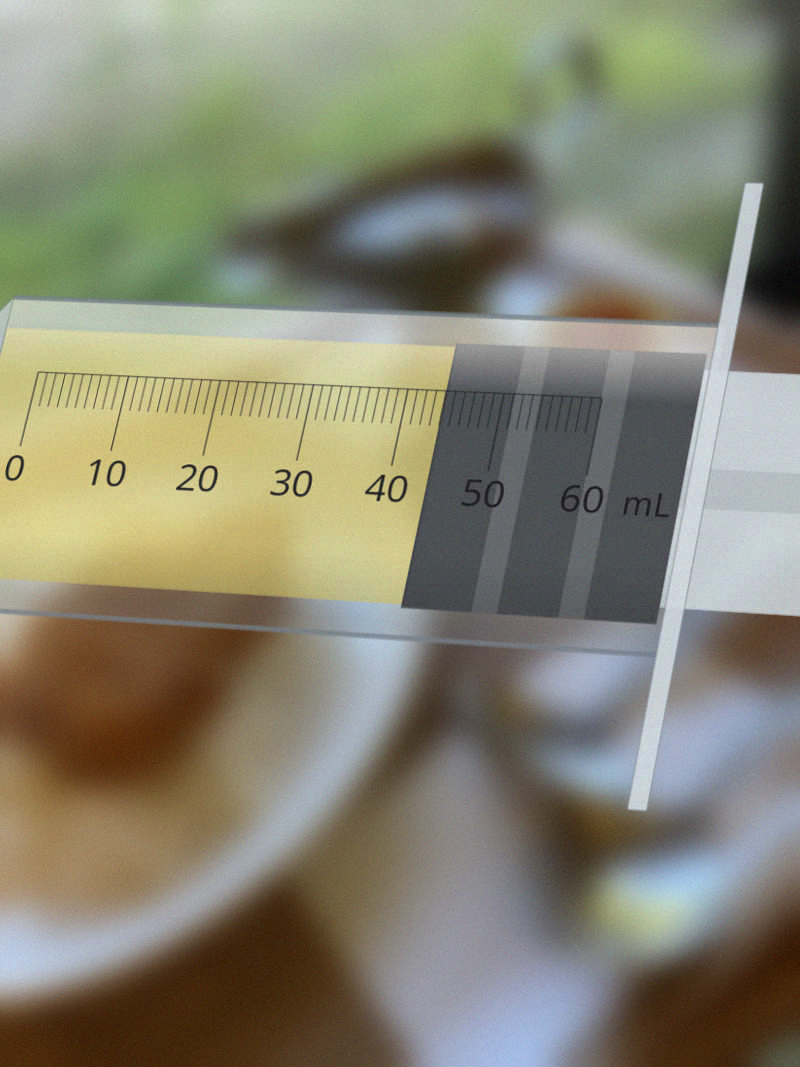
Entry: 44 mL
